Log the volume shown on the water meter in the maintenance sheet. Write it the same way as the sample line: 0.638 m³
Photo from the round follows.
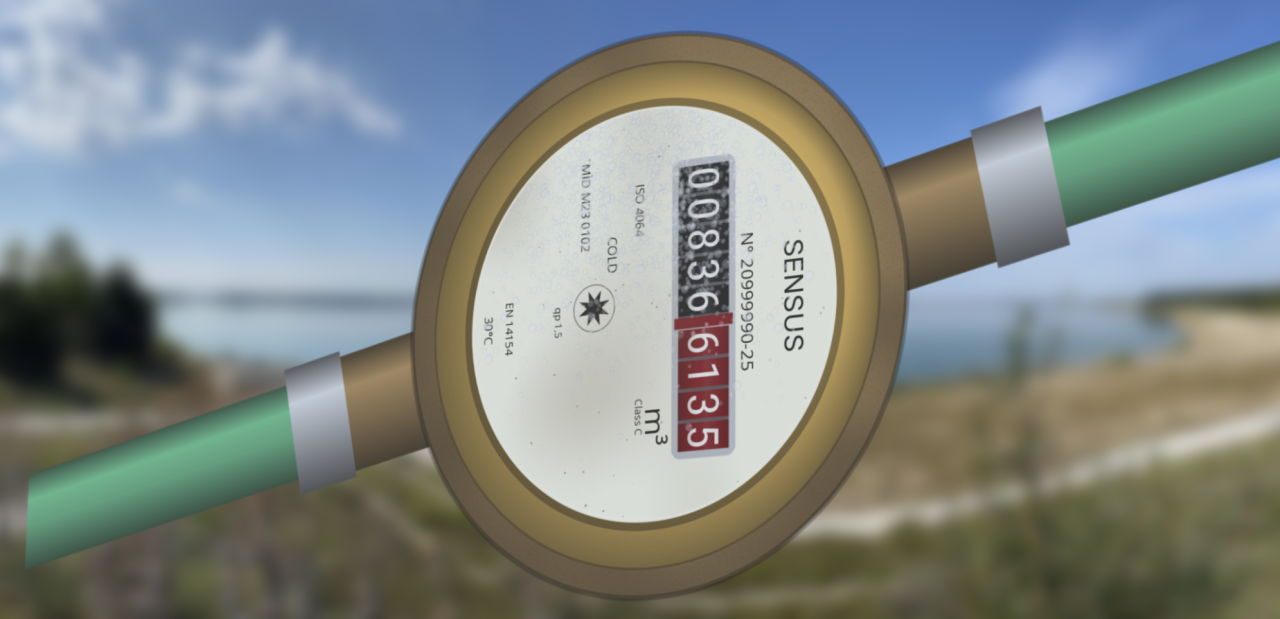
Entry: 836.6135 m³
